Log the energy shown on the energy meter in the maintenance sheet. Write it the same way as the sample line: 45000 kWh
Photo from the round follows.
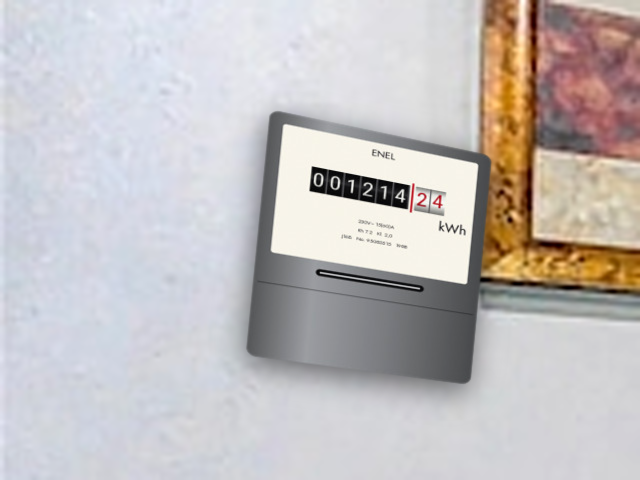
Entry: 1214.24 kWh
